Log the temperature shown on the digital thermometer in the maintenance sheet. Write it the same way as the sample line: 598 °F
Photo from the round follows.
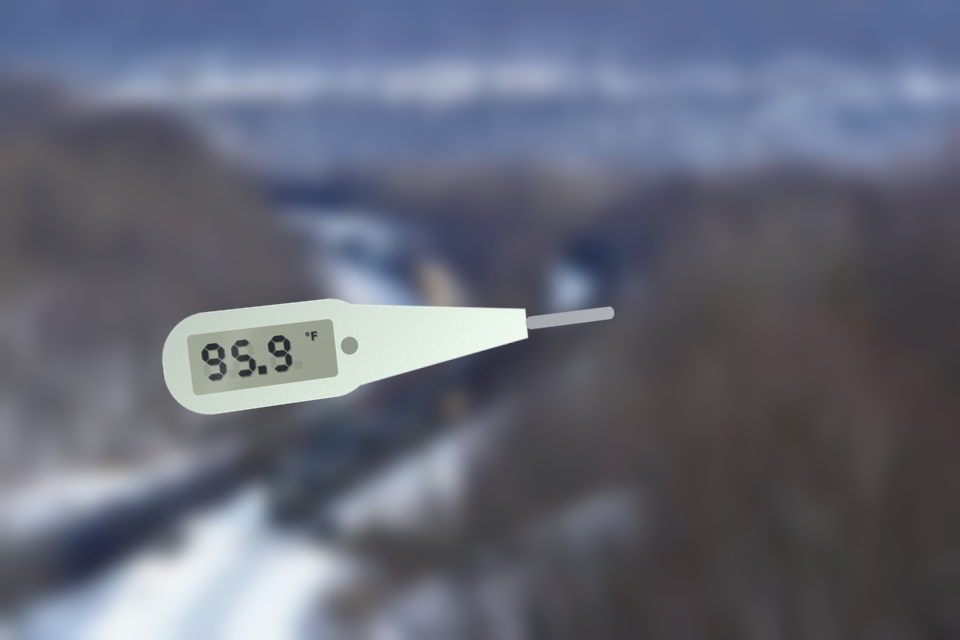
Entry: 95.9 °F
